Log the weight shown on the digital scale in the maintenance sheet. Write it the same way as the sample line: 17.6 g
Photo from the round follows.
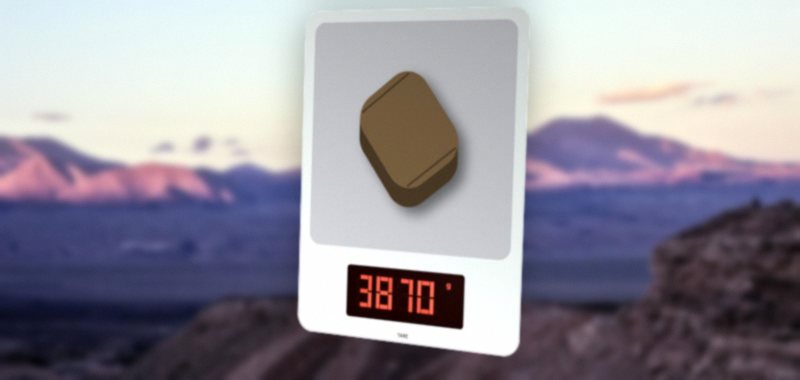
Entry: 3870 g
